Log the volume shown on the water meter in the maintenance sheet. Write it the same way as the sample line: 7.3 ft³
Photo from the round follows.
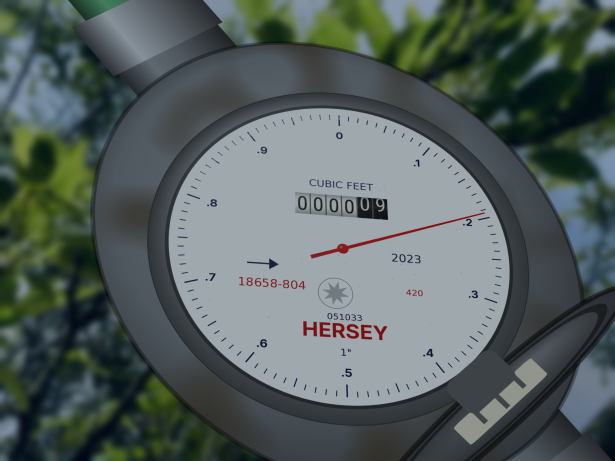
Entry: 9.19 ft³
